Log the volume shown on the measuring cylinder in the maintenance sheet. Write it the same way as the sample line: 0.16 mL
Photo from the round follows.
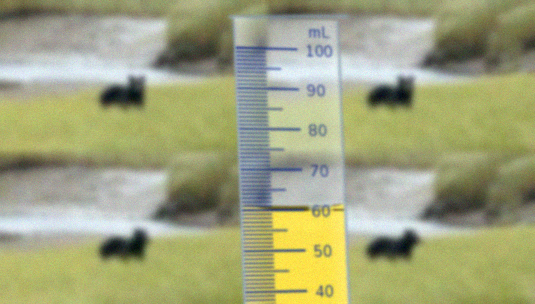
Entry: 60 mL
